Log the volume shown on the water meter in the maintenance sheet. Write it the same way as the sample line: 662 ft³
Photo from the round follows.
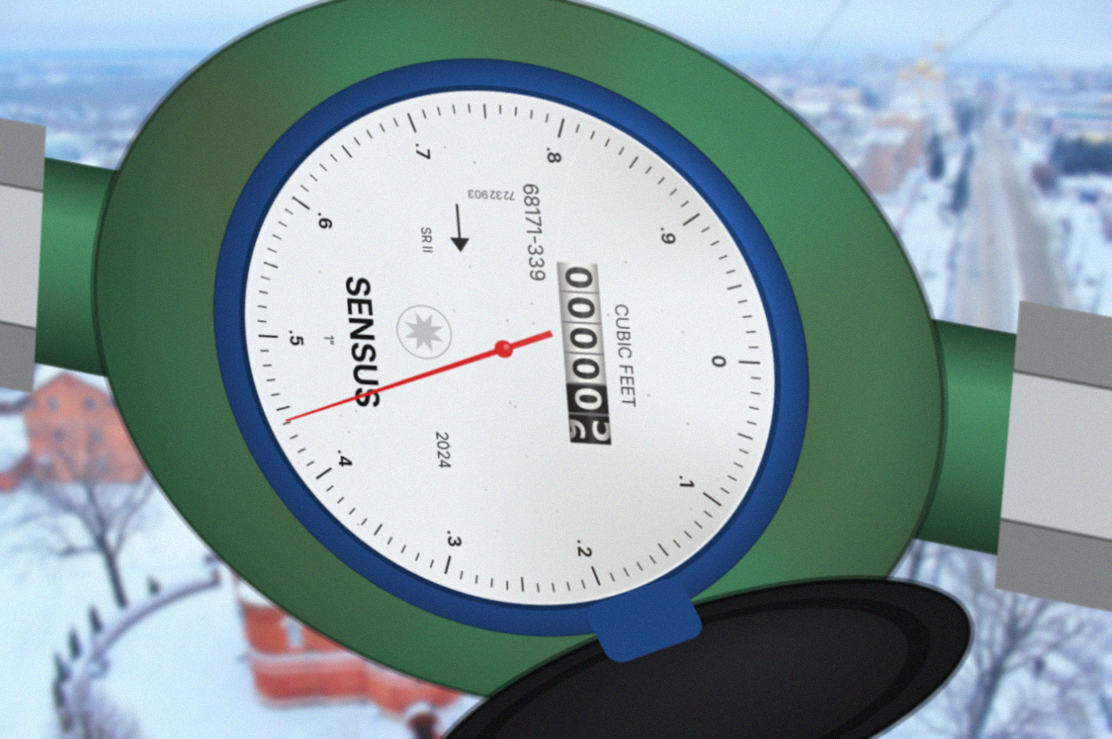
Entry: 5.44 ft³
